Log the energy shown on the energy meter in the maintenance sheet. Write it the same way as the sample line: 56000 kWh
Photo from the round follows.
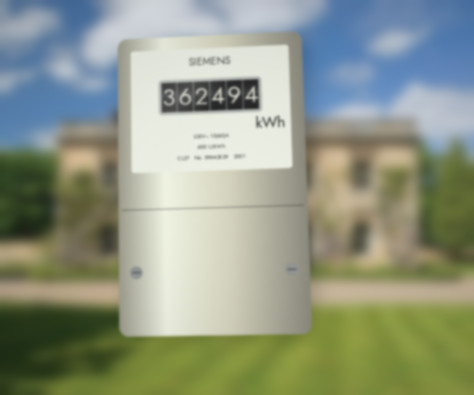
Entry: 362494 kWh
